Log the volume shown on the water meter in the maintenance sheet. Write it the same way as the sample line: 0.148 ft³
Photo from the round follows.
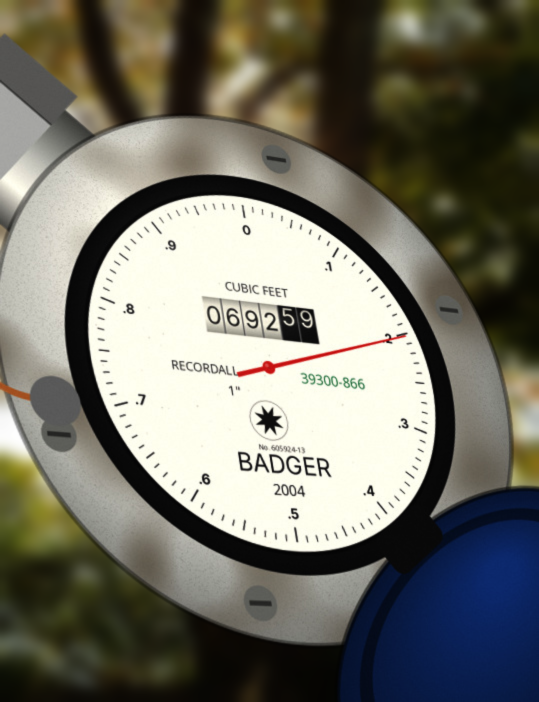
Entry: 69259.20 ft³
